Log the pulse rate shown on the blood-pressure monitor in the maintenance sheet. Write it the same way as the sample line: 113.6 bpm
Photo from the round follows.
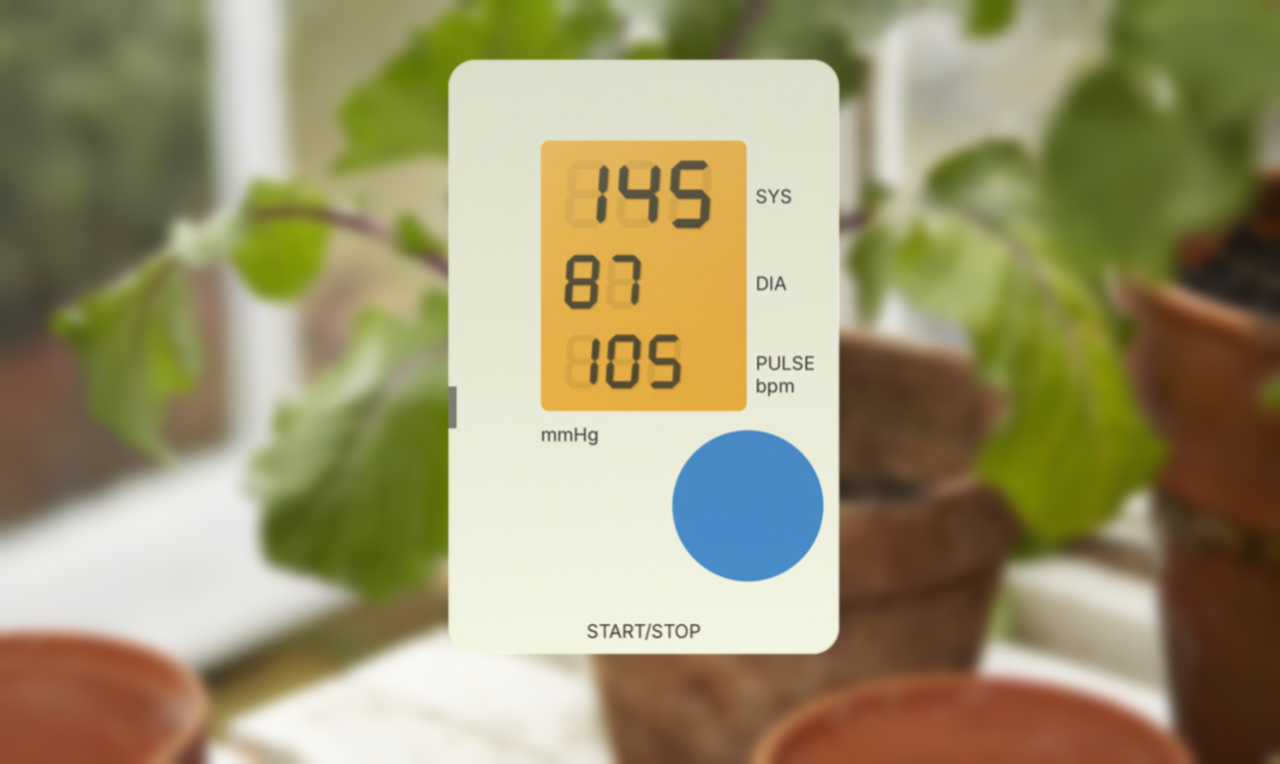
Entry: 105 bpm
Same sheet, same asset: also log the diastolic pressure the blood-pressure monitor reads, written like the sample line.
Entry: 87 mmHg
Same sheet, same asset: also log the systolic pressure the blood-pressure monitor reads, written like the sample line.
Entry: 145 mmHg
